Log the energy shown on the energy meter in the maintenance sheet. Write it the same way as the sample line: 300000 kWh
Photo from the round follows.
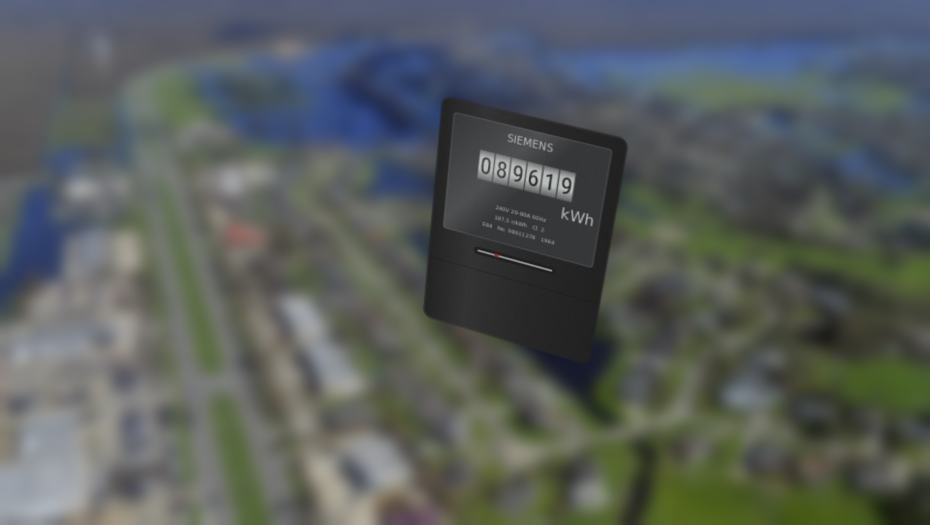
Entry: 89619 kWh
